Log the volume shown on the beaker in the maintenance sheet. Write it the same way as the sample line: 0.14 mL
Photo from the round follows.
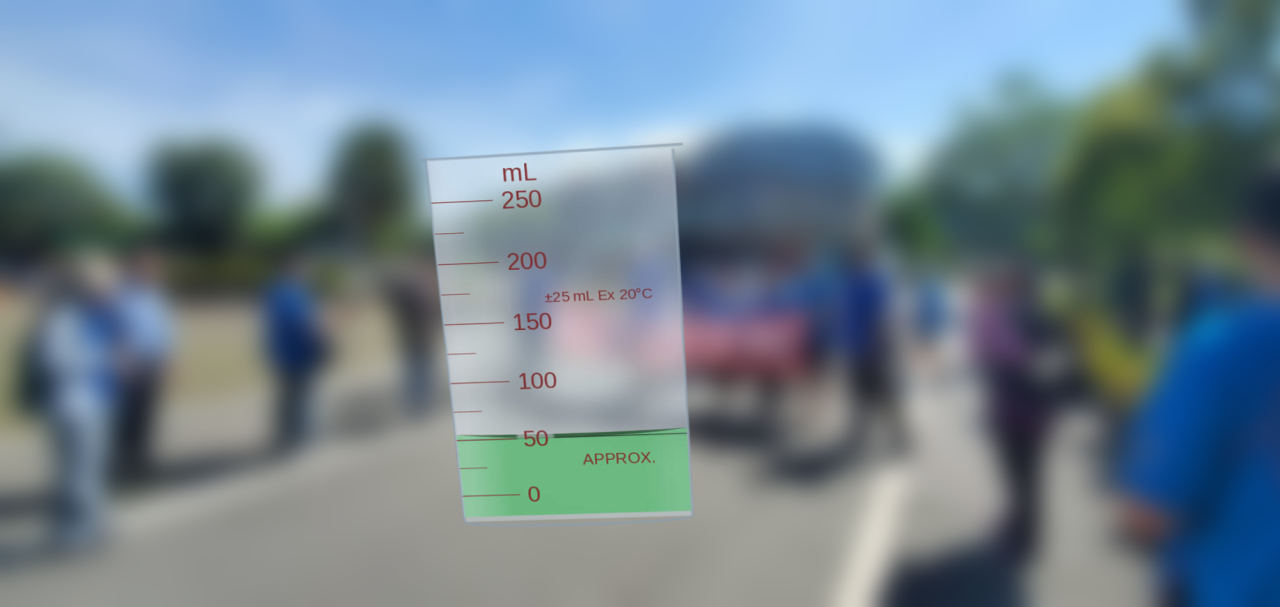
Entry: 50 mL
